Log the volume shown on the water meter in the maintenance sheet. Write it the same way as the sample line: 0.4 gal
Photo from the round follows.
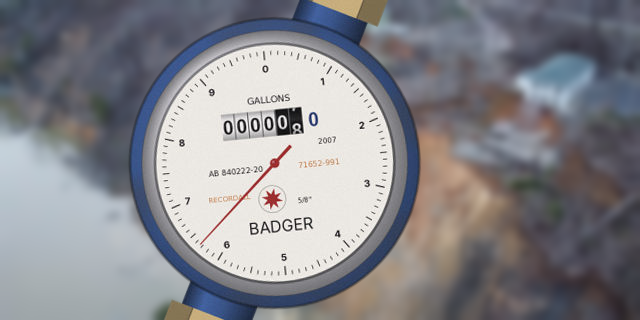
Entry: 76.3 gal
